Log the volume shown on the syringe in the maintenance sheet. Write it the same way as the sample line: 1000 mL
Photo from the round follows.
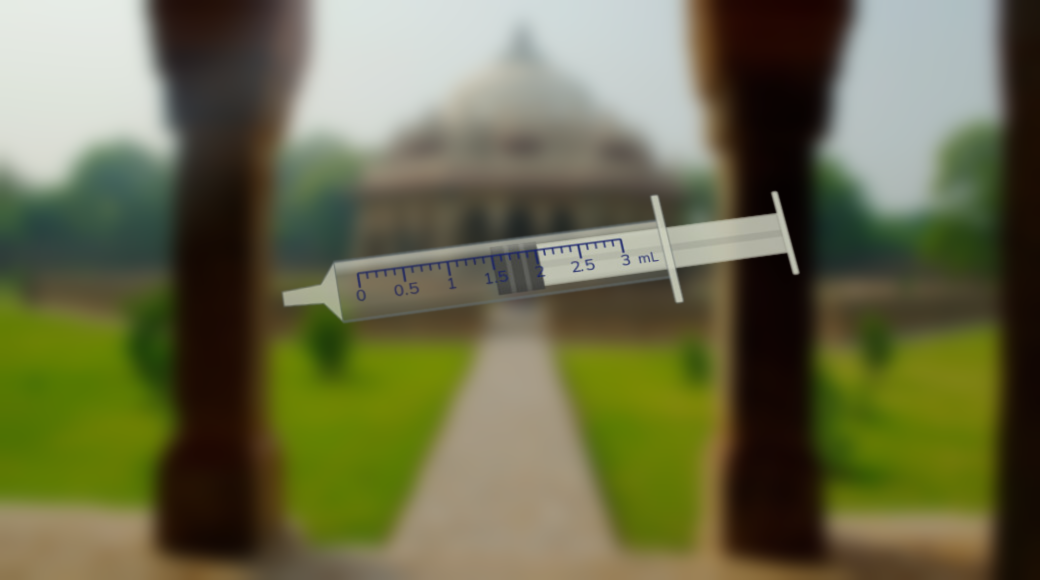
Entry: 1.5 mL
